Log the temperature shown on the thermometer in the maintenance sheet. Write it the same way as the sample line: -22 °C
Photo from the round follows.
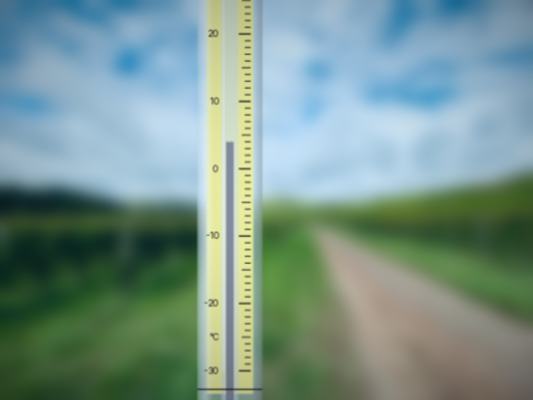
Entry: 4 °C
